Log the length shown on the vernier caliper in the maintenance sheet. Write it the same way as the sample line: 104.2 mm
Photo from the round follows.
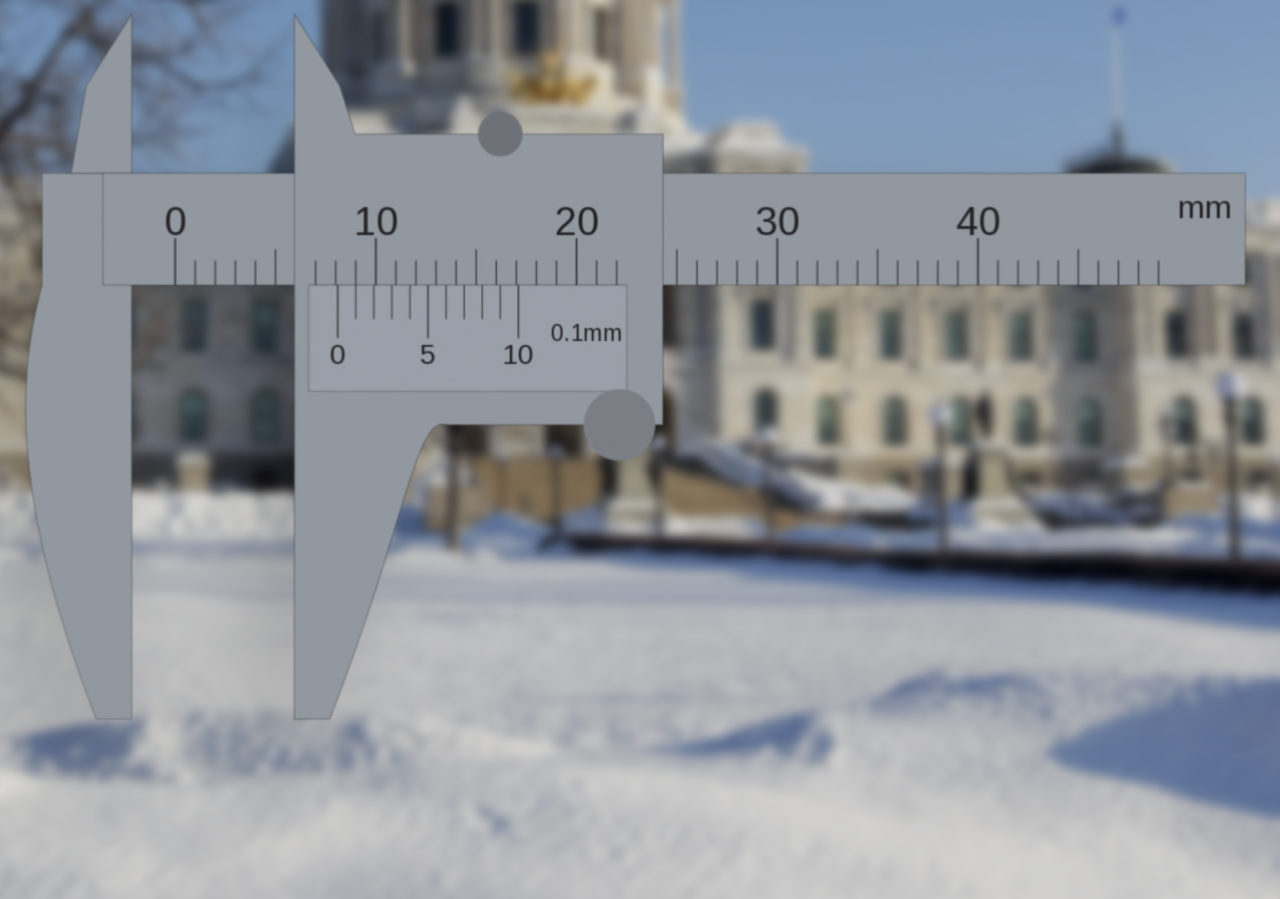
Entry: 8.1 mm
